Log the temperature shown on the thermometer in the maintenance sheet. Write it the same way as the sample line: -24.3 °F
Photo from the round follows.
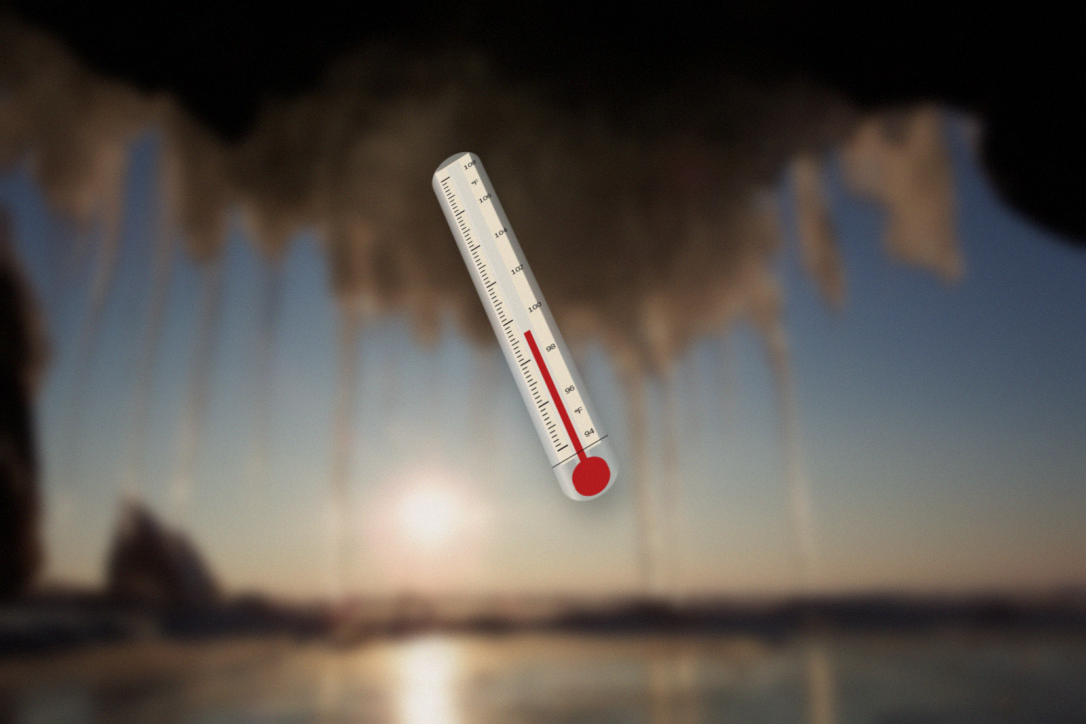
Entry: 99.2 °F
